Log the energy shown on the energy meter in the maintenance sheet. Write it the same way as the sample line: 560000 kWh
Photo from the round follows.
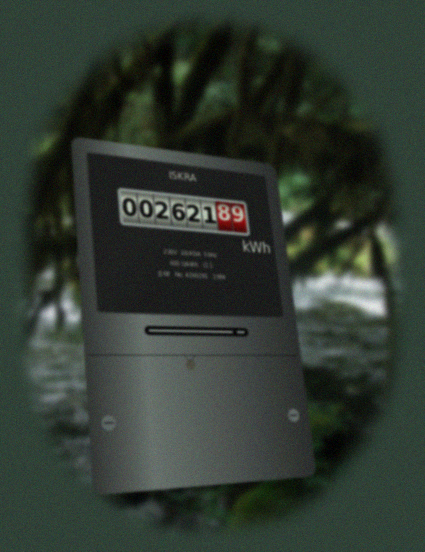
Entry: 2621.89 kWh
